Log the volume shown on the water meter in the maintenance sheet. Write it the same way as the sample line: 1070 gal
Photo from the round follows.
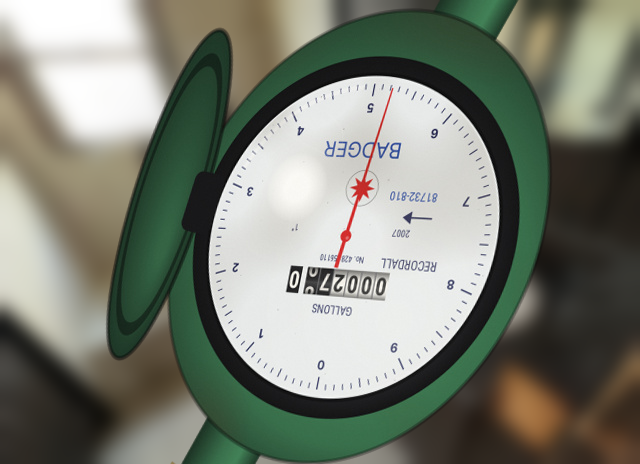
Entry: 2785.2 gal
